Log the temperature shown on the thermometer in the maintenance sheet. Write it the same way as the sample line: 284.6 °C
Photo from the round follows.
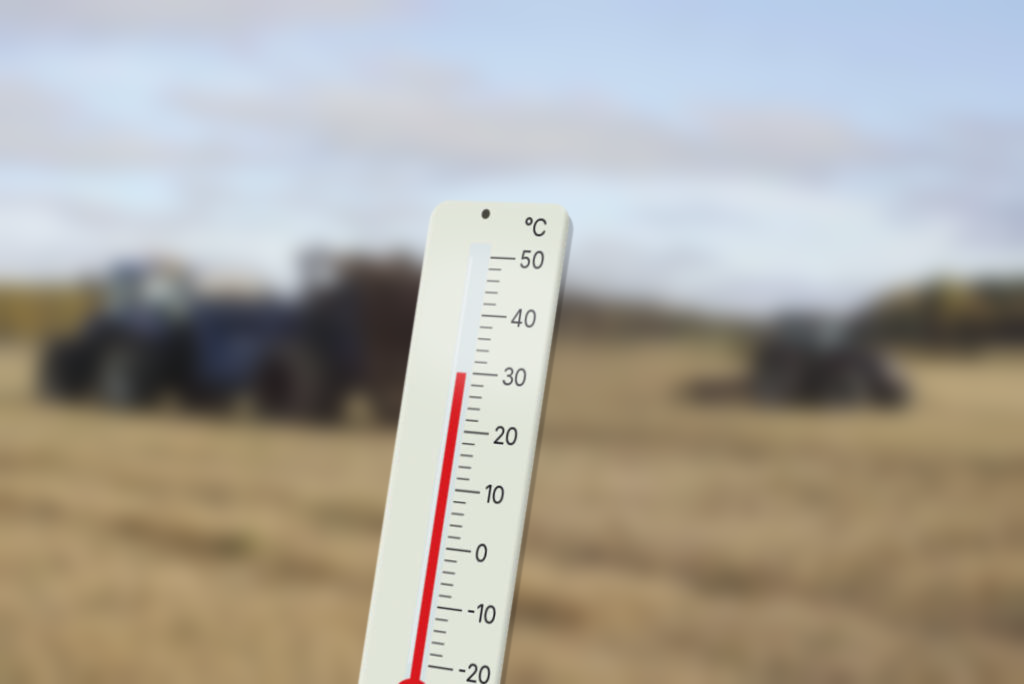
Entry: 30 °C
